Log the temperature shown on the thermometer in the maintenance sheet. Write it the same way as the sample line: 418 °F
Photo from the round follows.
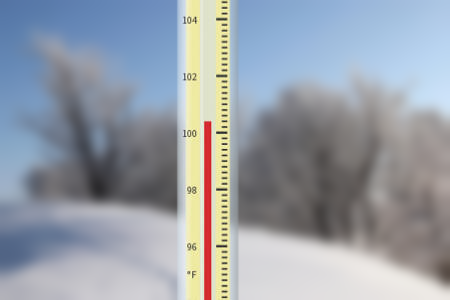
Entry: 100.4 °F
